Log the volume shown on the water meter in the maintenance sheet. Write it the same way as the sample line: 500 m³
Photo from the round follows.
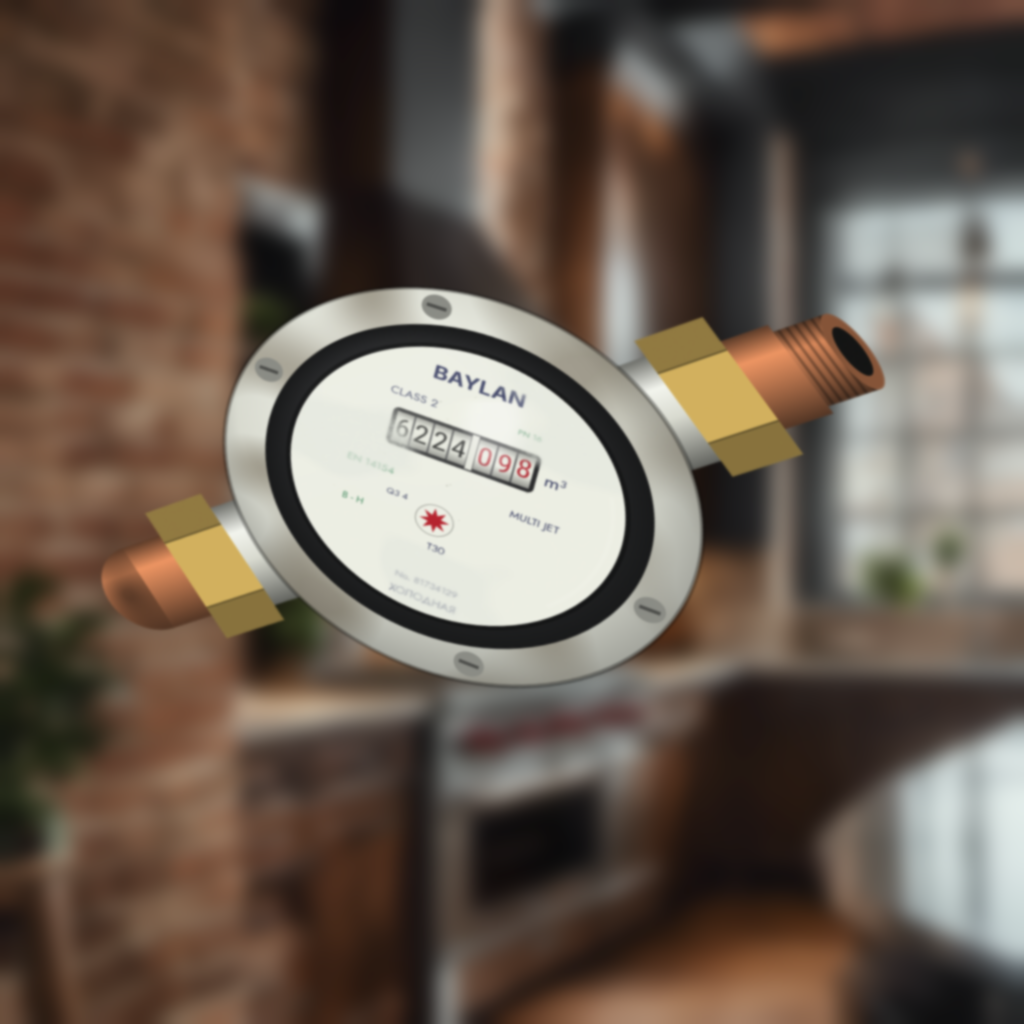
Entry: 6224.098 m³
